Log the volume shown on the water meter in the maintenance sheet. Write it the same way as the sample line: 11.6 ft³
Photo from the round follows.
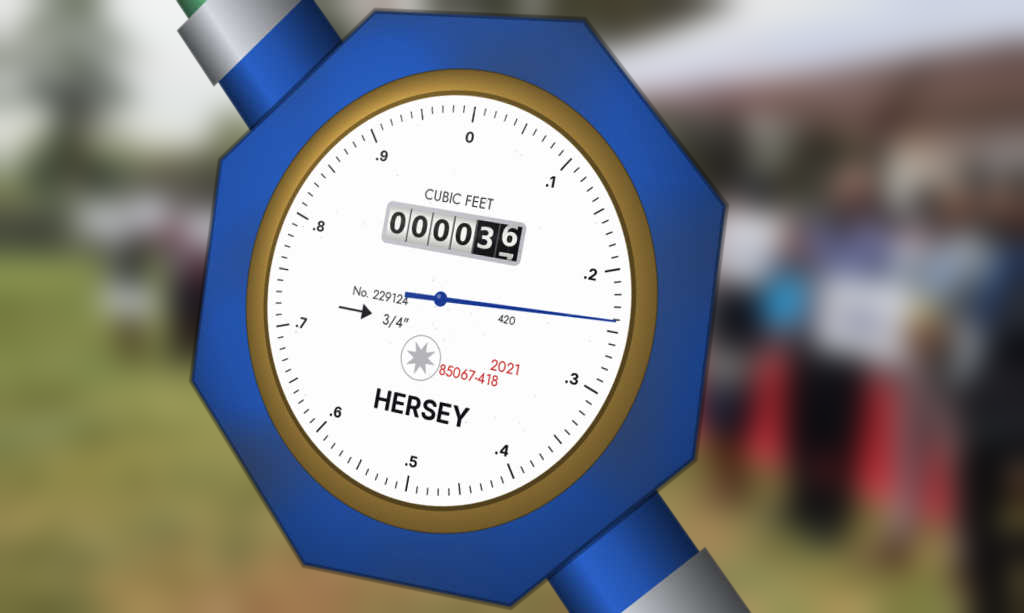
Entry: 36.24 ft³
